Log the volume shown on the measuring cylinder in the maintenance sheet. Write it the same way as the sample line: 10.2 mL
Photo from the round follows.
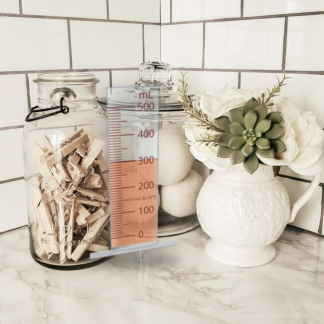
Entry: 300 mL
